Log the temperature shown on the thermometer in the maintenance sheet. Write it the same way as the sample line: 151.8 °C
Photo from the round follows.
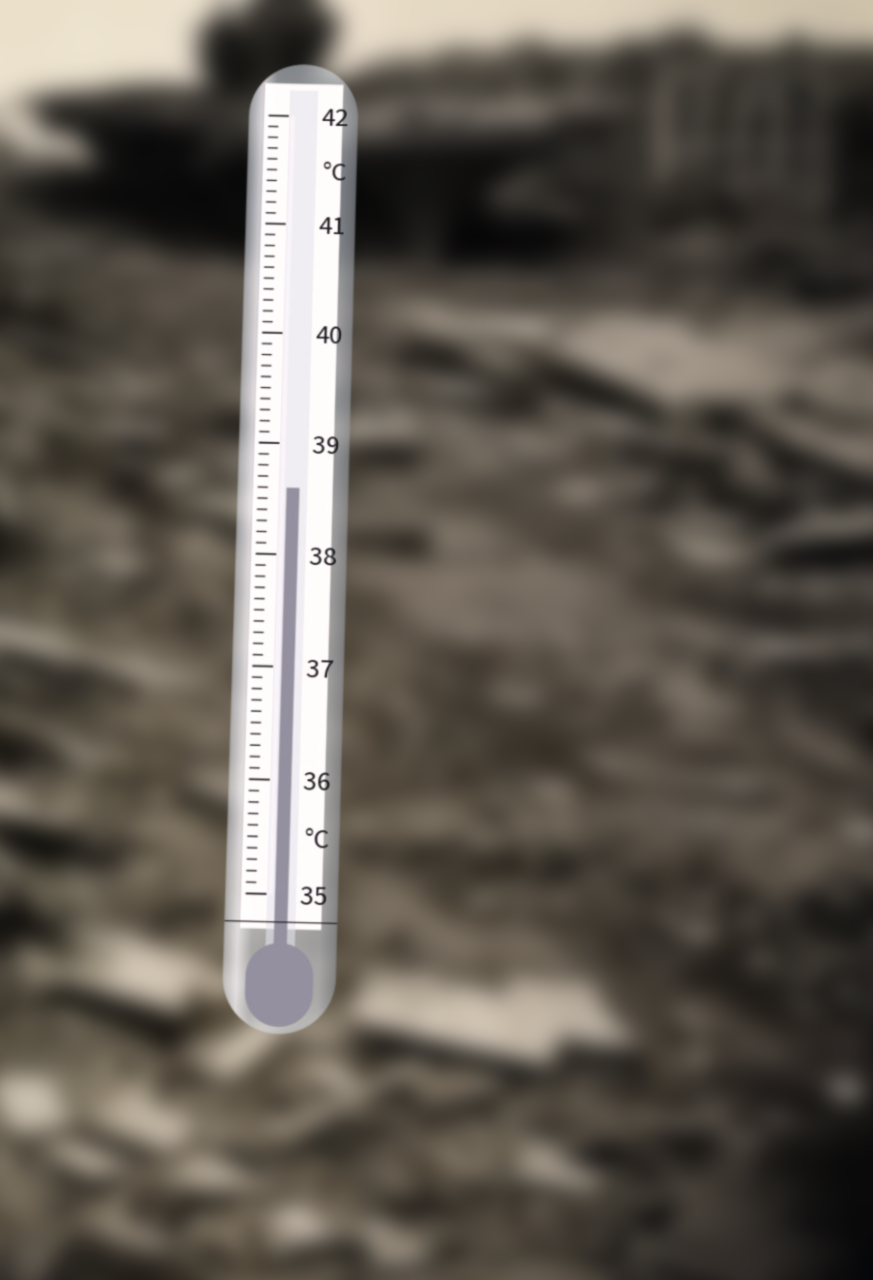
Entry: 38.6 °C
